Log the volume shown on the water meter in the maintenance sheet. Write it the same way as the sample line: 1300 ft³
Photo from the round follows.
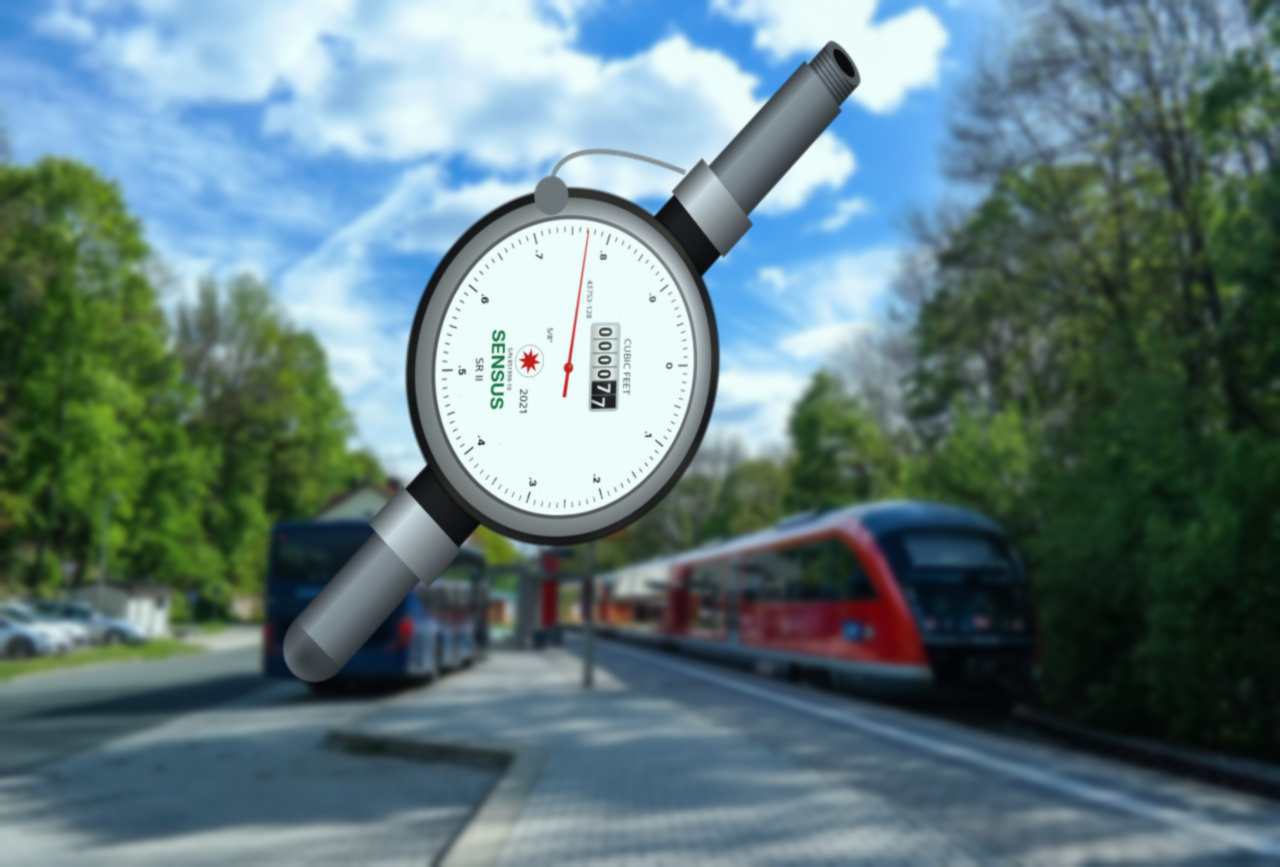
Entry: 76.77 ft³
